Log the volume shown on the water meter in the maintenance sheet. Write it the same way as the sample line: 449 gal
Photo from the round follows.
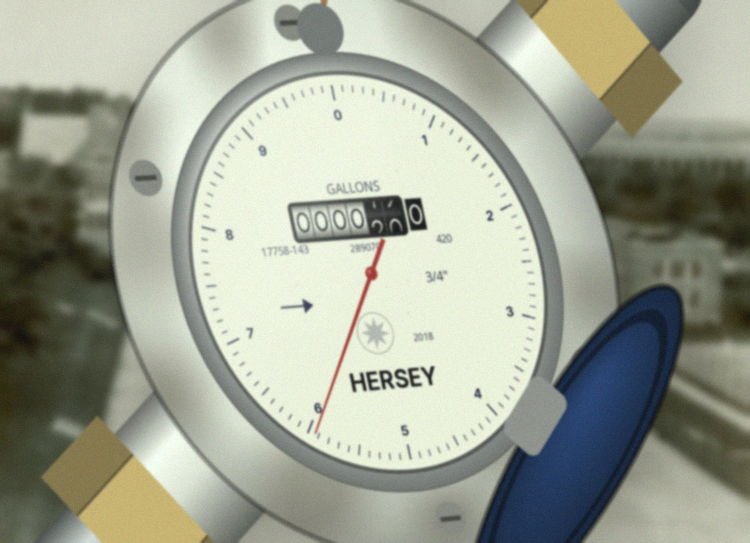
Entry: 195.9 gal
